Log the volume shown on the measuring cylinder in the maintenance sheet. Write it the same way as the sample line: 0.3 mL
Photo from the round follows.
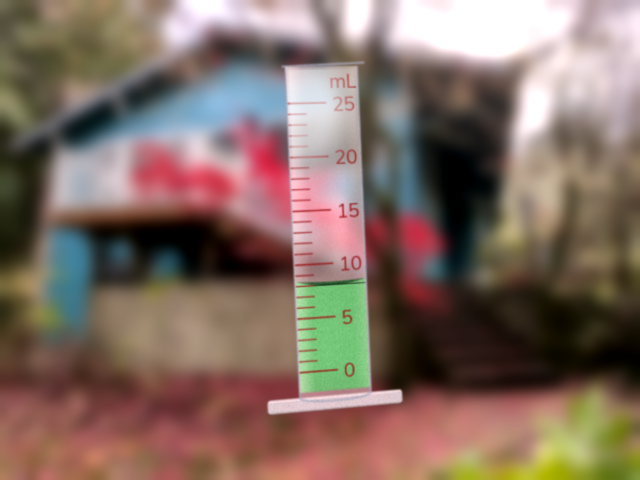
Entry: 8 mL
